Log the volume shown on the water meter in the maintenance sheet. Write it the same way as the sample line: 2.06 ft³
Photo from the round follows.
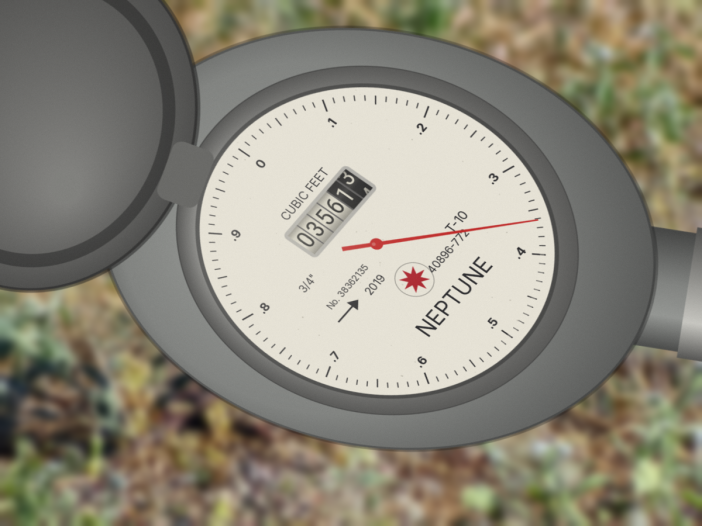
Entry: 35613.36 ft³
